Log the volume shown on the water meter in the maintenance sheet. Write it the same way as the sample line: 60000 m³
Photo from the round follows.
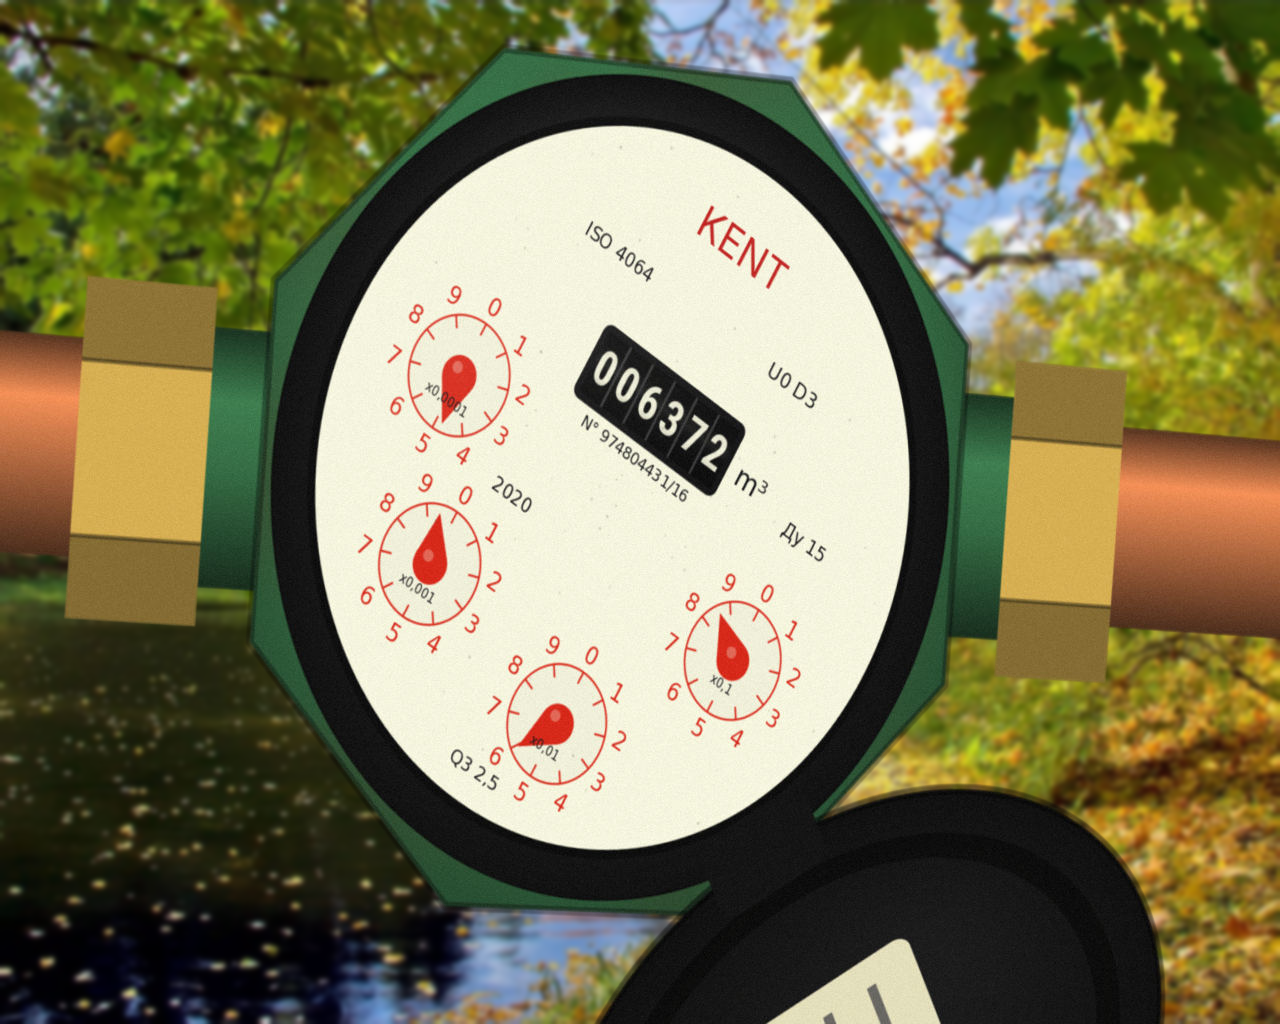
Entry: 6372.8594 m³
